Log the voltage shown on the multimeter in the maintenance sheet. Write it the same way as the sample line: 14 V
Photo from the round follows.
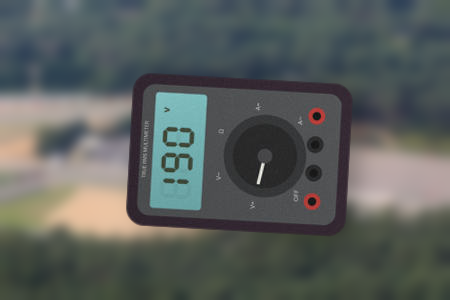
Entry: 190 V
